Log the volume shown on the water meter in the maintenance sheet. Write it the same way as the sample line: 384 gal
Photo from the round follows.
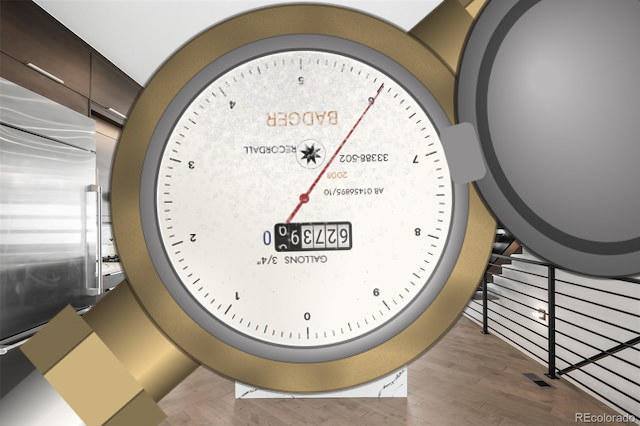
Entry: 6273986.0 gal
